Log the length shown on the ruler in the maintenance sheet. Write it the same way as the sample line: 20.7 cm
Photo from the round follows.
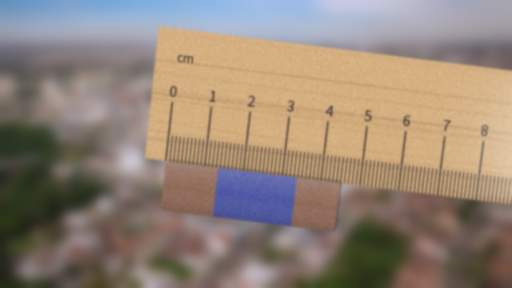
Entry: 4.5 cm
